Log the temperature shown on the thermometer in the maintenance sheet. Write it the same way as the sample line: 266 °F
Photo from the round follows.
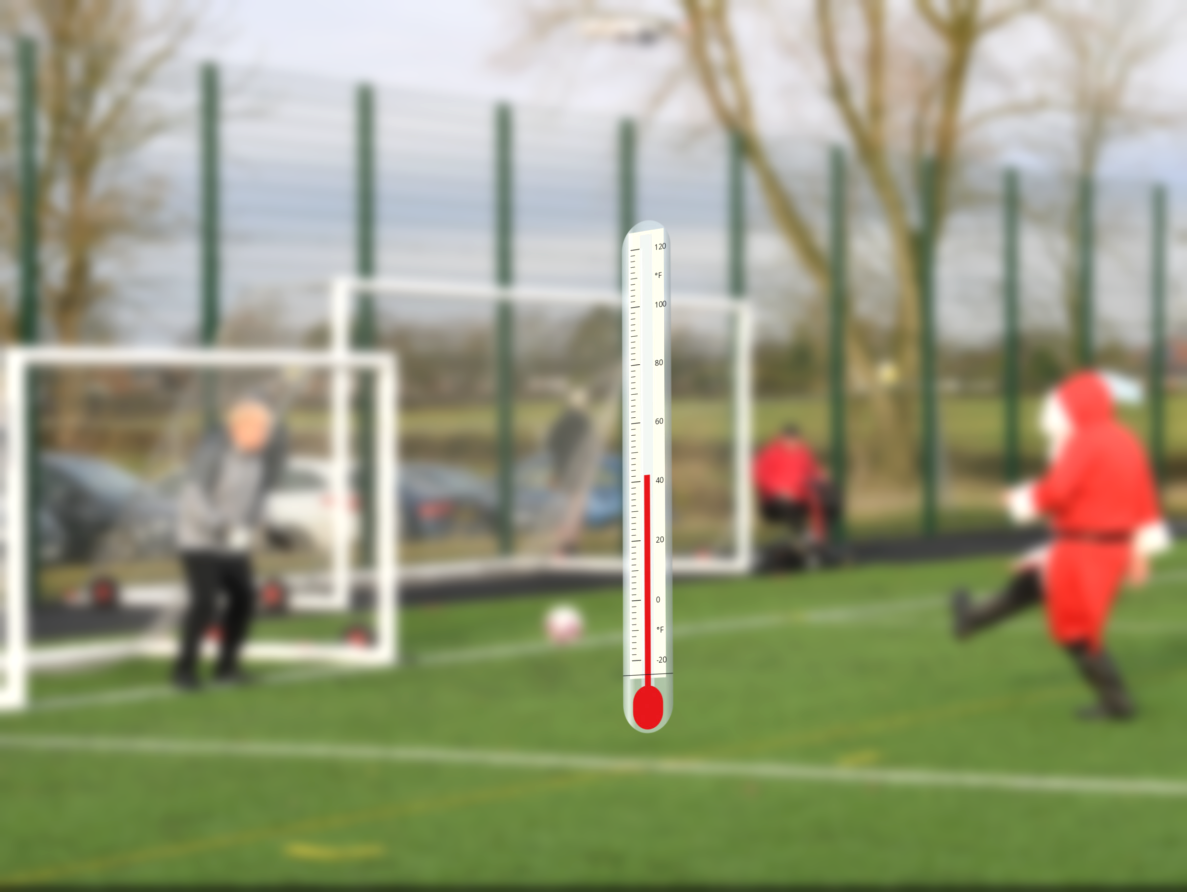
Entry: 42 °F
